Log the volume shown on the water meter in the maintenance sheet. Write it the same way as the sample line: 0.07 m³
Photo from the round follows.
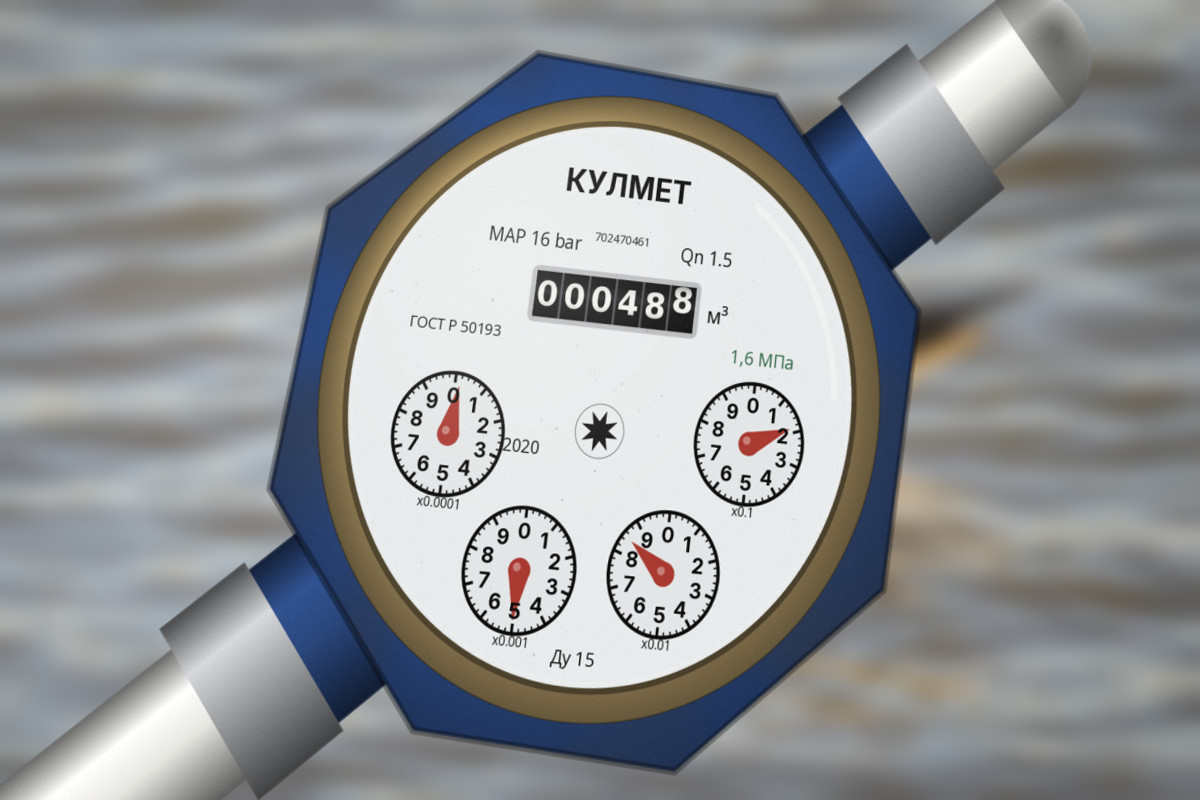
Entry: 488.1850 m³
